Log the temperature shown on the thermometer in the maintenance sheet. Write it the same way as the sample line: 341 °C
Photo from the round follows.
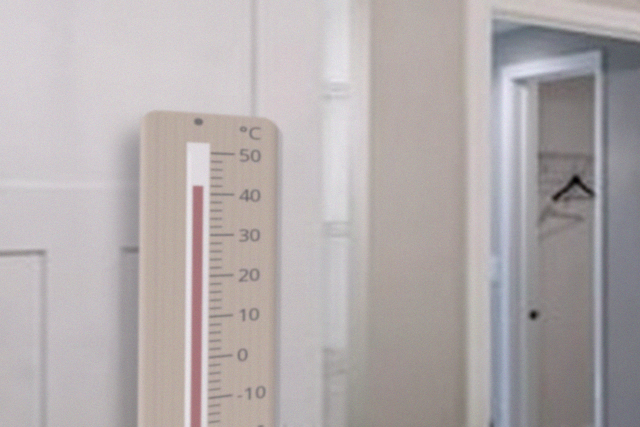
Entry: 42 °C
